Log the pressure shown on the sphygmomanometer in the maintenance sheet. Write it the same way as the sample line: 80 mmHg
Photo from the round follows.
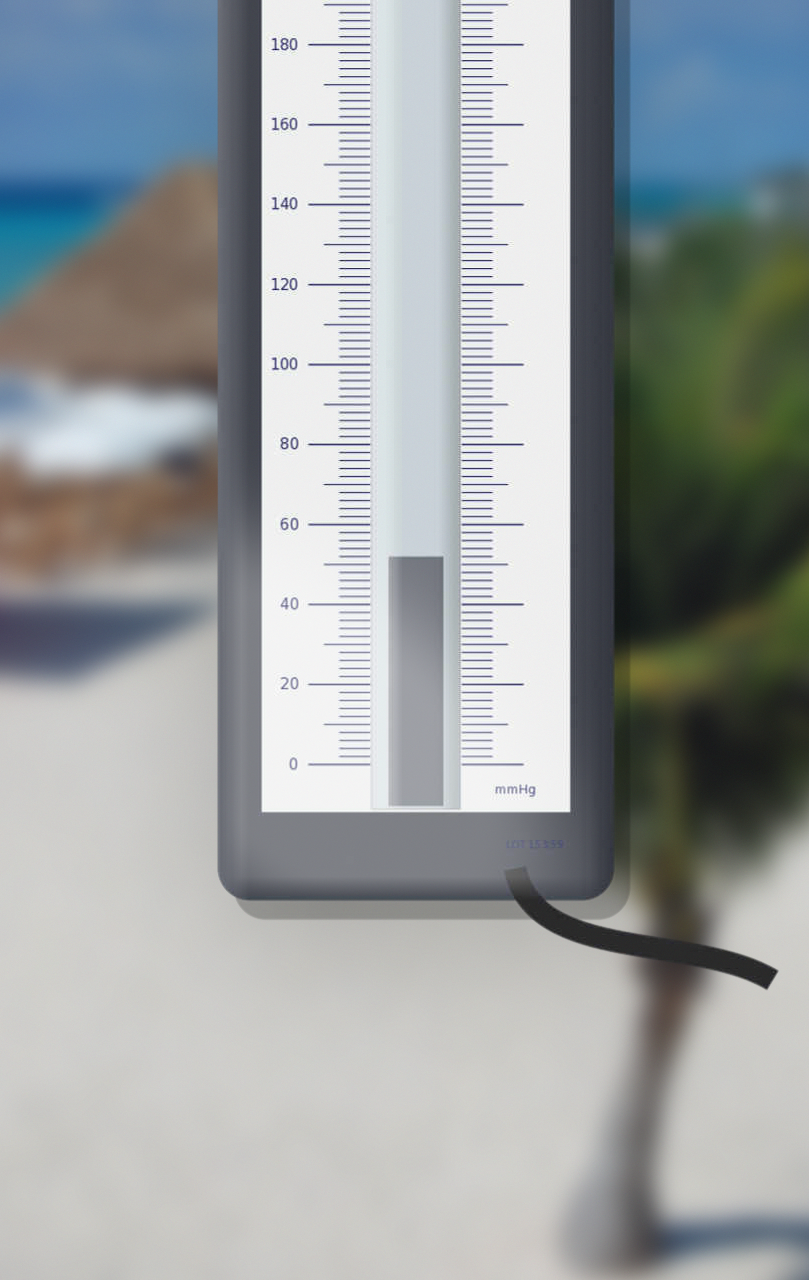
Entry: 52 mmHg
